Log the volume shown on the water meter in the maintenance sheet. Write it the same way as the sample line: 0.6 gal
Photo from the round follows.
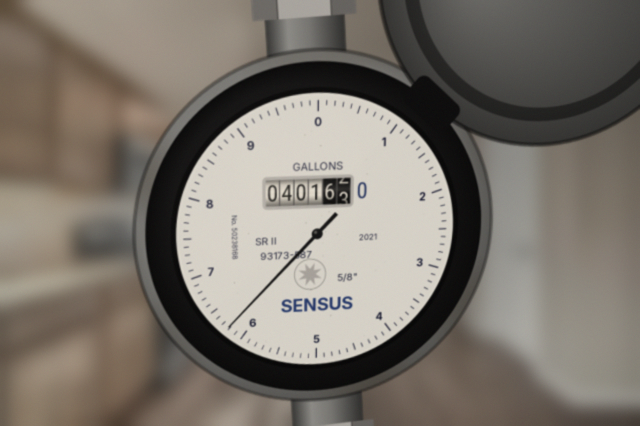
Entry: 401626.2 gal
